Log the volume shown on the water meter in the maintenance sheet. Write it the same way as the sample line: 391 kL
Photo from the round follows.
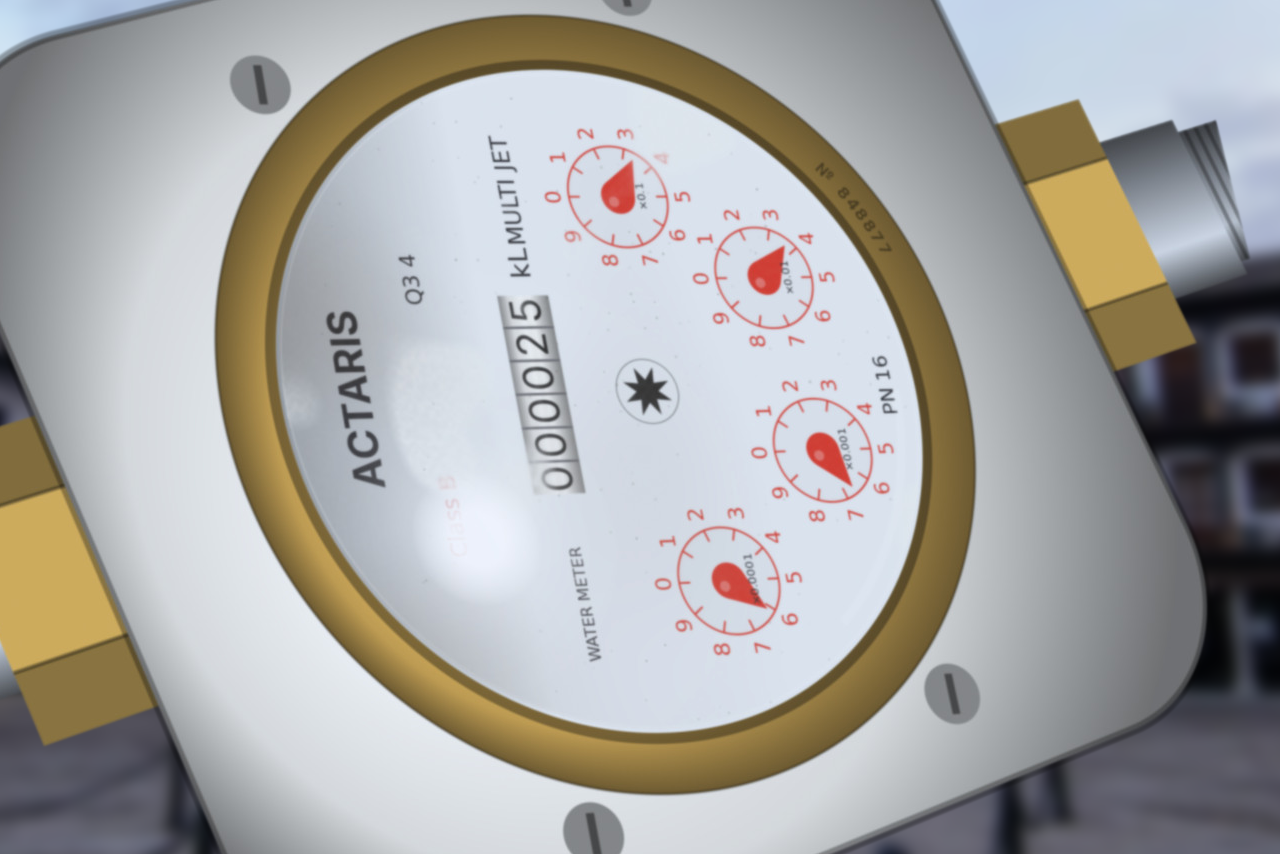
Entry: 25.3366 kL
